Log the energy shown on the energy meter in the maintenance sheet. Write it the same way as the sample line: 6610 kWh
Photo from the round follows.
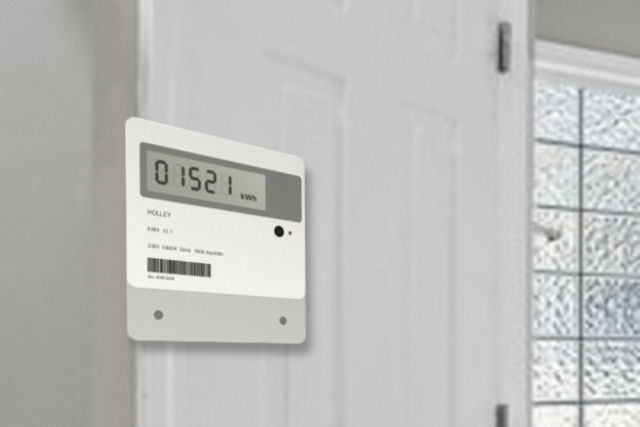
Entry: 1521 kWh
